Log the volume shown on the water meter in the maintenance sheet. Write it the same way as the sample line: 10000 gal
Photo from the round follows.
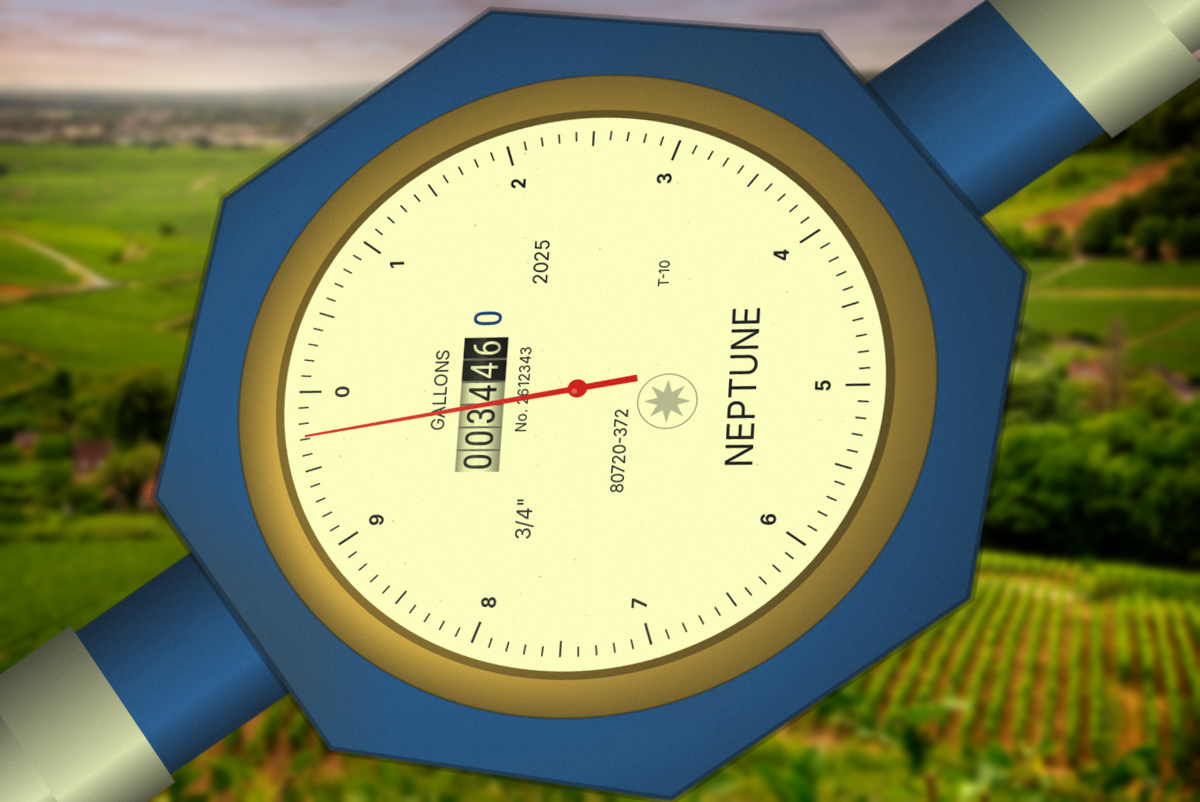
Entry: 34459.7 gal
